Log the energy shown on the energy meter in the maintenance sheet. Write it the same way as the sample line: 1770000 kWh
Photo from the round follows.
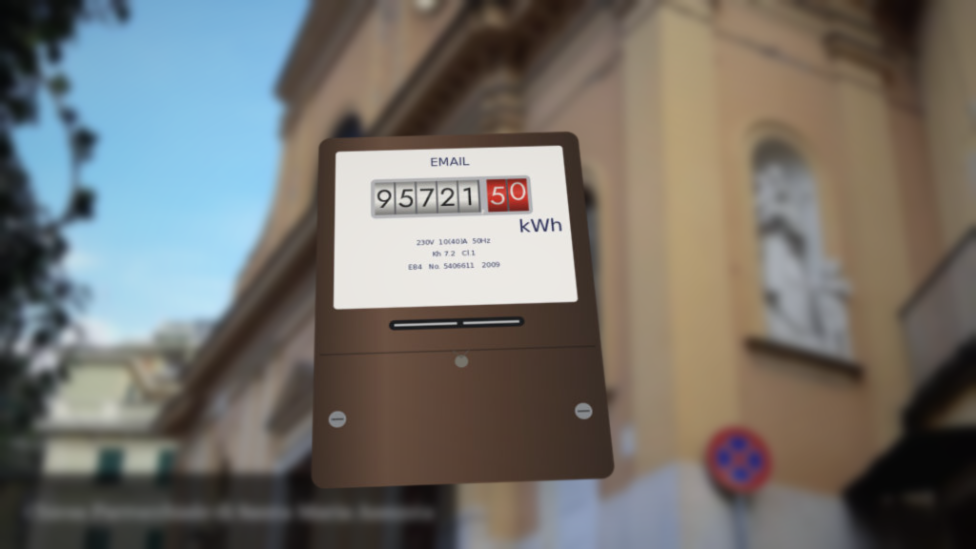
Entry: 95721.50 kWh
